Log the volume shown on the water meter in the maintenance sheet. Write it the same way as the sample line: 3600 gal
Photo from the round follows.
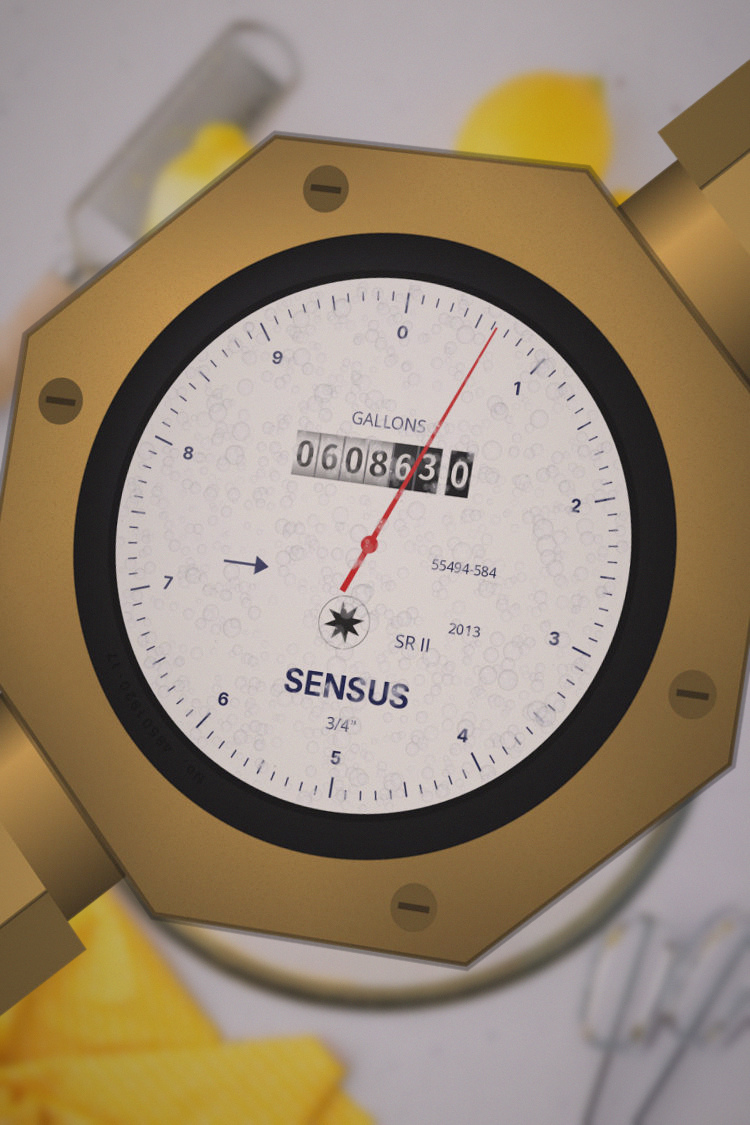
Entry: 608630.6 gal
